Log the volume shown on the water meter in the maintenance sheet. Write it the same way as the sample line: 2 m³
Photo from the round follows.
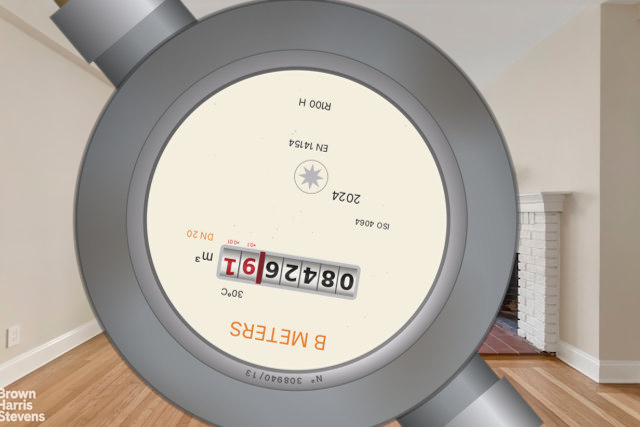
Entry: 8426.91 m³
